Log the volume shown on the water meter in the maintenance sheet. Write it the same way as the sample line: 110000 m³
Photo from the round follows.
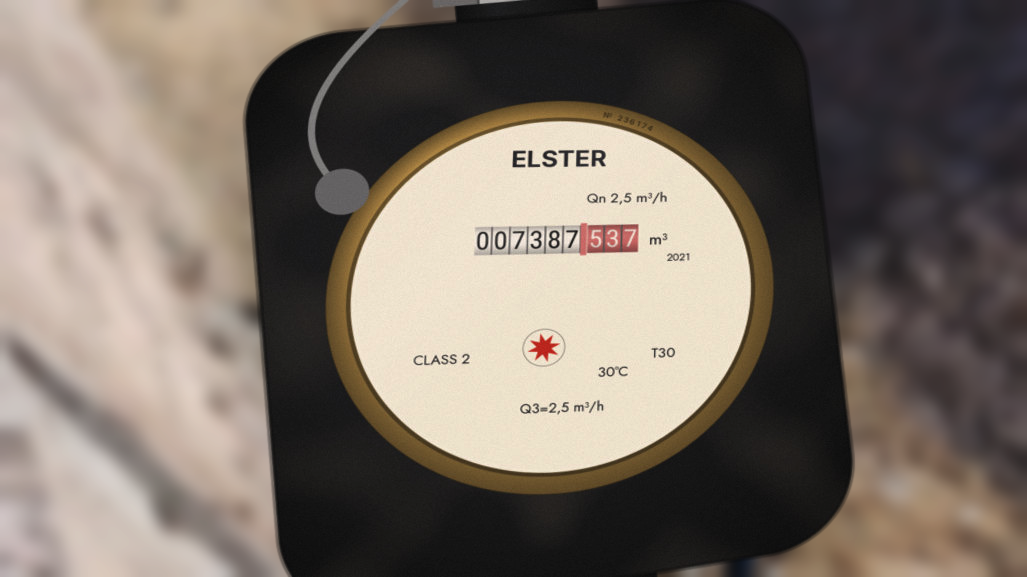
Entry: 7387.537 m³
